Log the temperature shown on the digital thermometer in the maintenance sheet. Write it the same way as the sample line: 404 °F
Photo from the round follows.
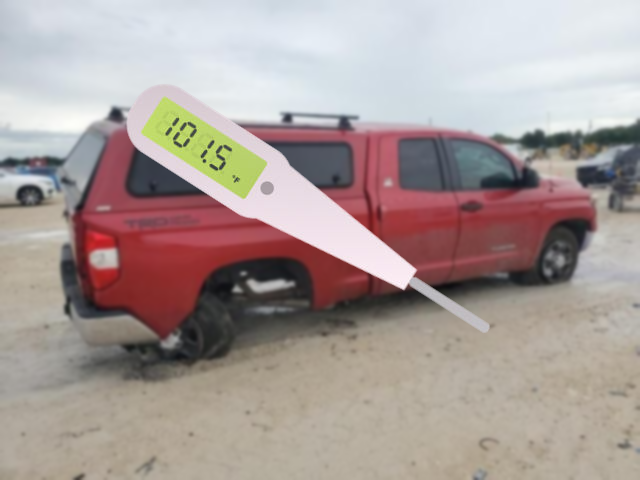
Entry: 101.5 °F
